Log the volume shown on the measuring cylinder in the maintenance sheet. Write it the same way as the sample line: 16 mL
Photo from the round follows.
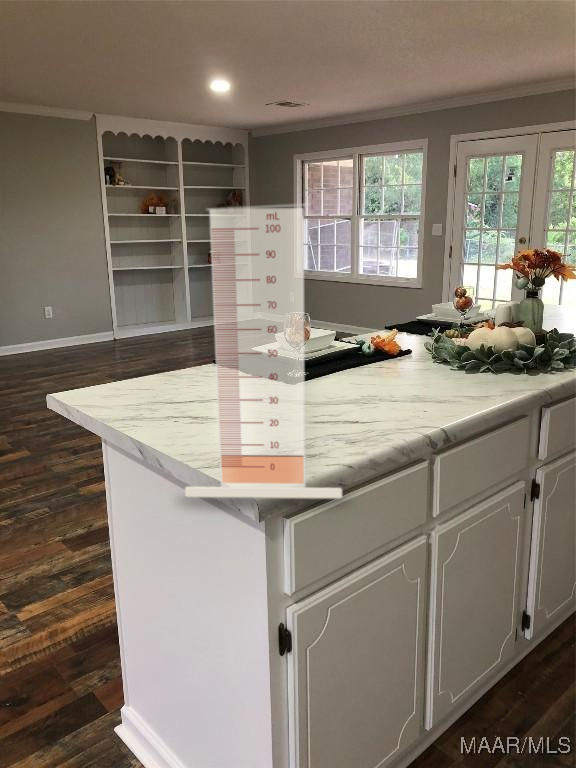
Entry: 5 mL
